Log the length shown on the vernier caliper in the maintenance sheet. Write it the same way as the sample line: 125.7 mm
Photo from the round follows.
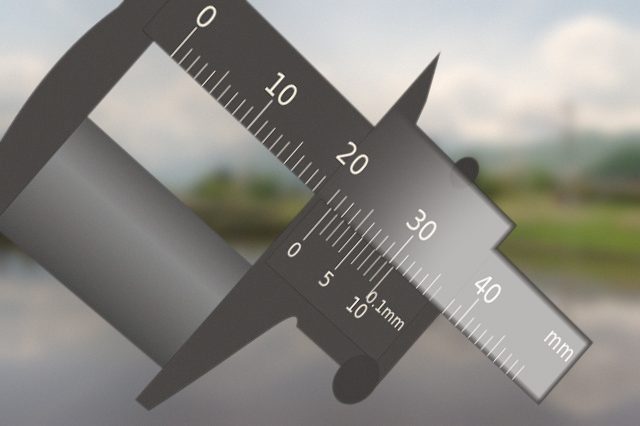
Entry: 21.6 mm
